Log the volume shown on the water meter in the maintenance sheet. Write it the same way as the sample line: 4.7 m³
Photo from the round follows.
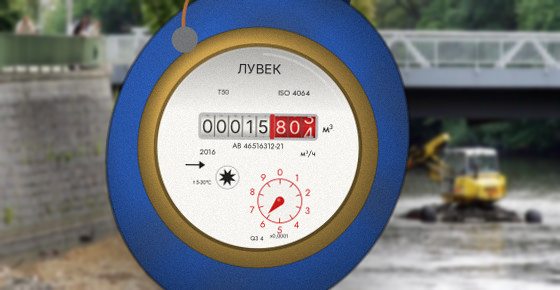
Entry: 15.8036 m³
